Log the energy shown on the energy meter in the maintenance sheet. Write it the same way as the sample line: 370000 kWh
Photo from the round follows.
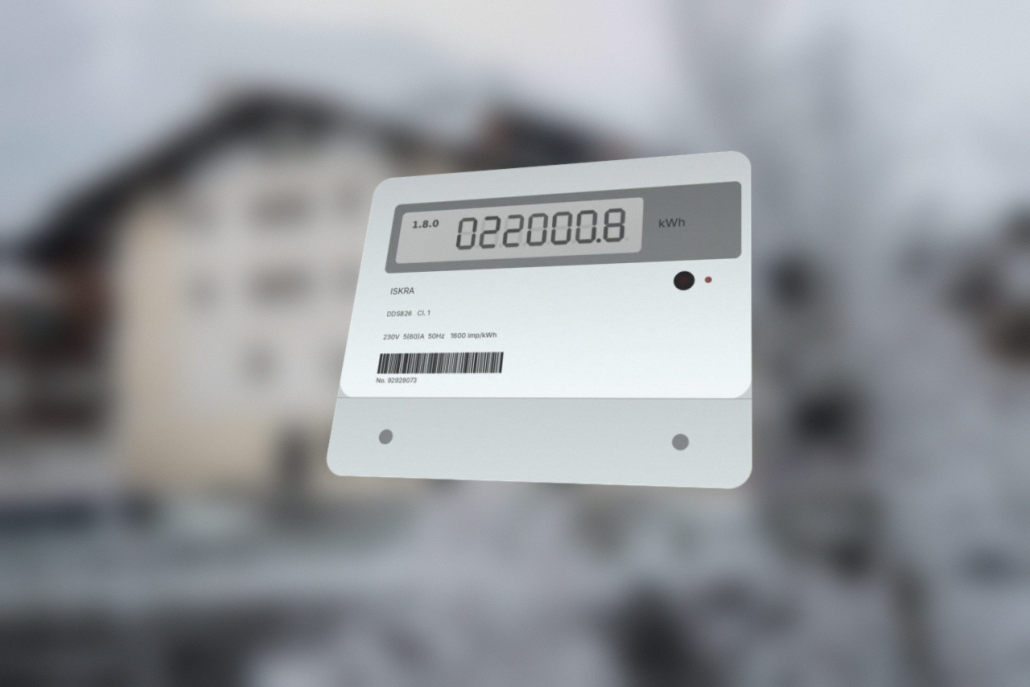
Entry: 22000.8 kWh
